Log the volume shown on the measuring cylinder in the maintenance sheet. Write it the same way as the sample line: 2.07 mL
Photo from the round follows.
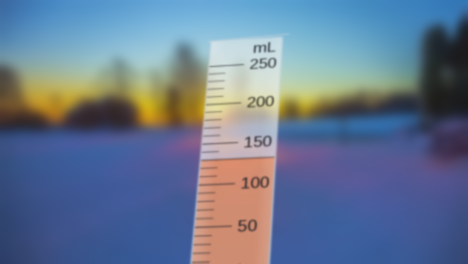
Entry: 130 mL
